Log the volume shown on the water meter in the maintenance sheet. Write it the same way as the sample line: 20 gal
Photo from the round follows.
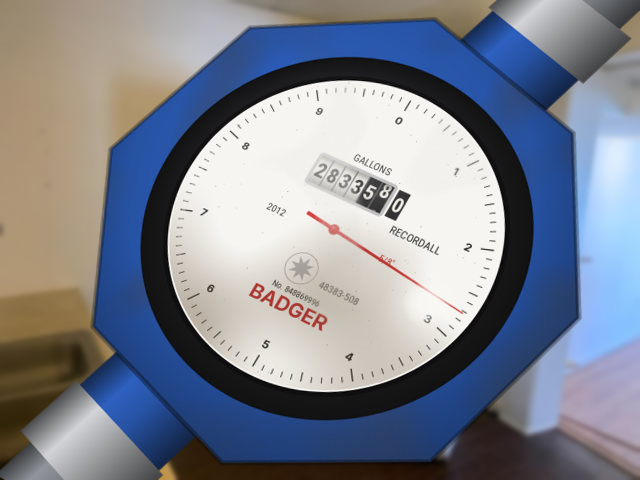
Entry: 2833582.7 gal
